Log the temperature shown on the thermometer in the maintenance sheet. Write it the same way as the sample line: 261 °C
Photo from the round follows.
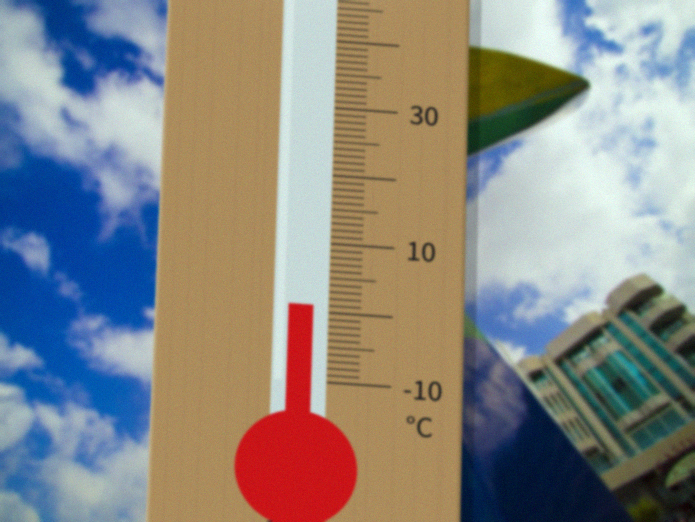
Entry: 1 °C
